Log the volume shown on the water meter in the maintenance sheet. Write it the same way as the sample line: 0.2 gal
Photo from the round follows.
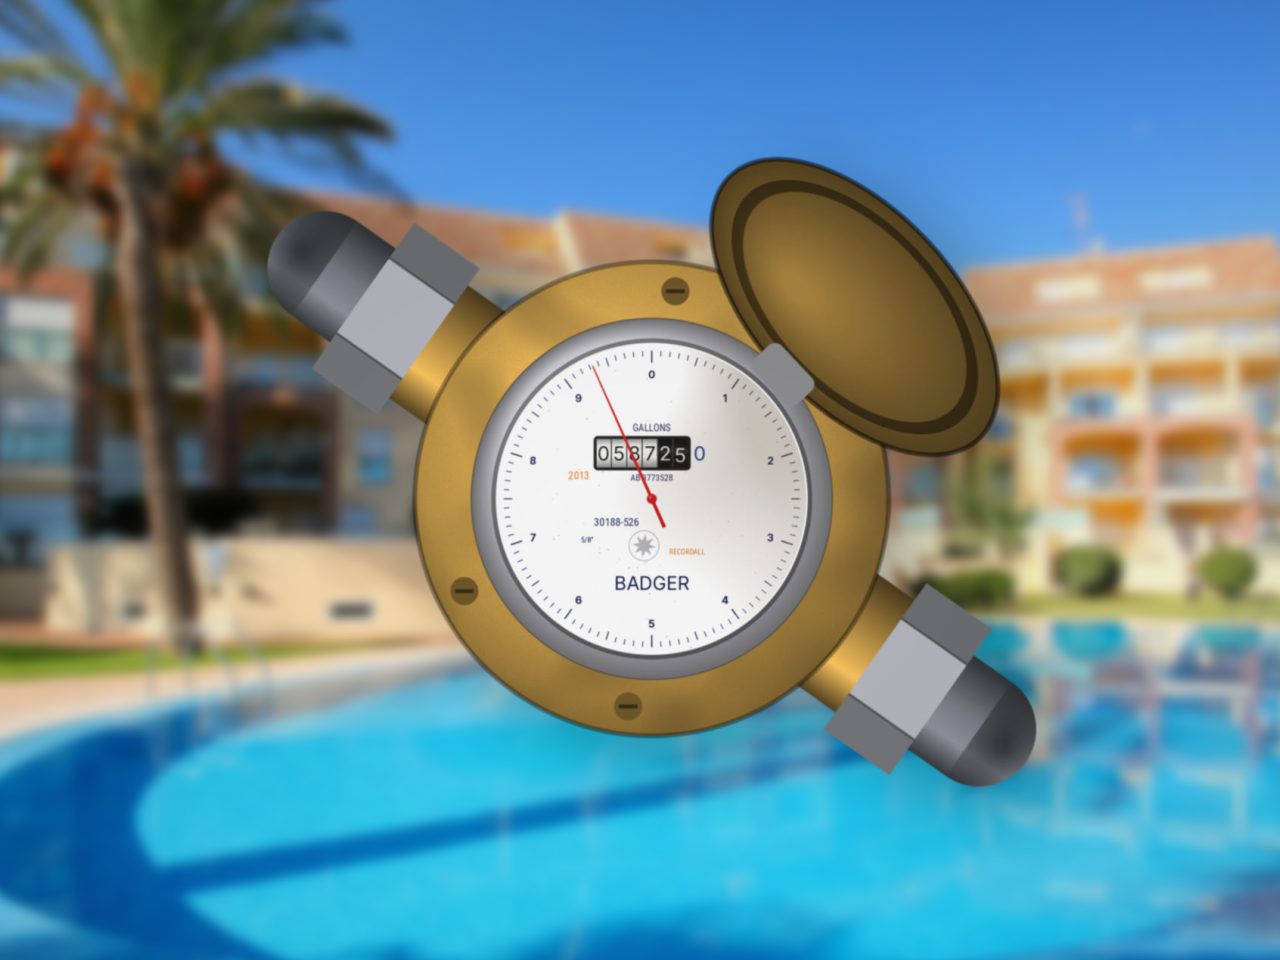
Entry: 587249.3 gal
